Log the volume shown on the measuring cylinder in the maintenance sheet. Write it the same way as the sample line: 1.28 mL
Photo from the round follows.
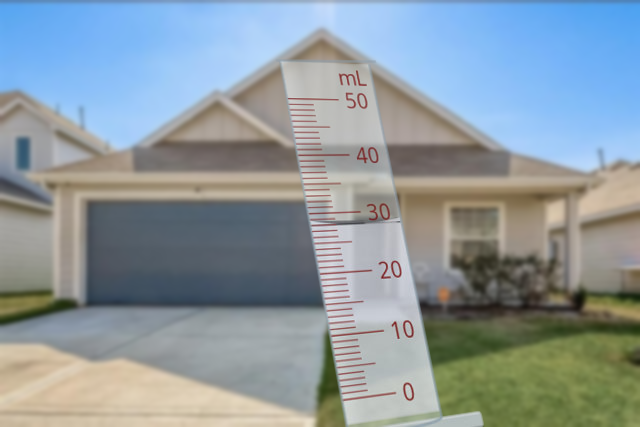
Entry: 28 mL
